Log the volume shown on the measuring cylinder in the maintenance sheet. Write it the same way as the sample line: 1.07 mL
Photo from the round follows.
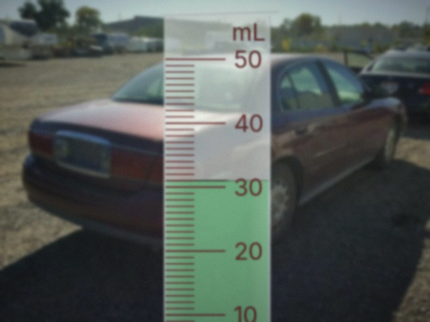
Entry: 31 mL
